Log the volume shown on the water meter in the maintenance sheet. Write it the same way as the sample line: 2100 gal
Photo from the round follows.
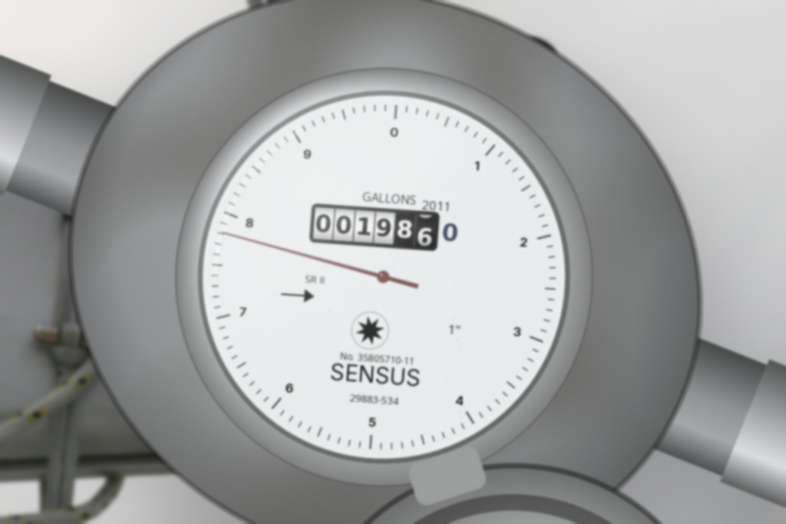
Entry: 19857.8 gal
